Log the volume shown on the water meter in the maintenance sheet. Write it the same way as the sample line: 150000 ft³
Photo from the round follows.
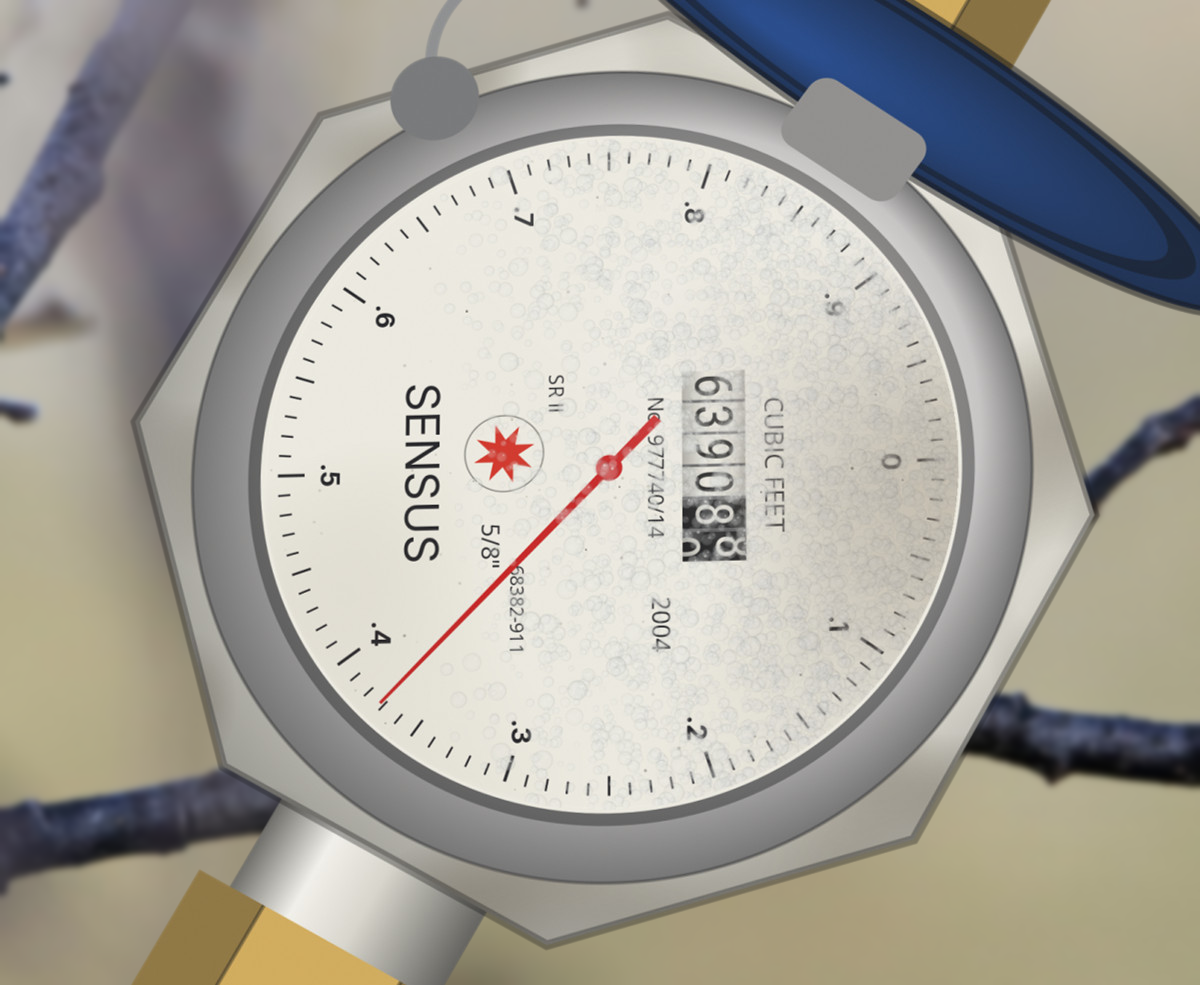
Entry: 639088.37 ft³
